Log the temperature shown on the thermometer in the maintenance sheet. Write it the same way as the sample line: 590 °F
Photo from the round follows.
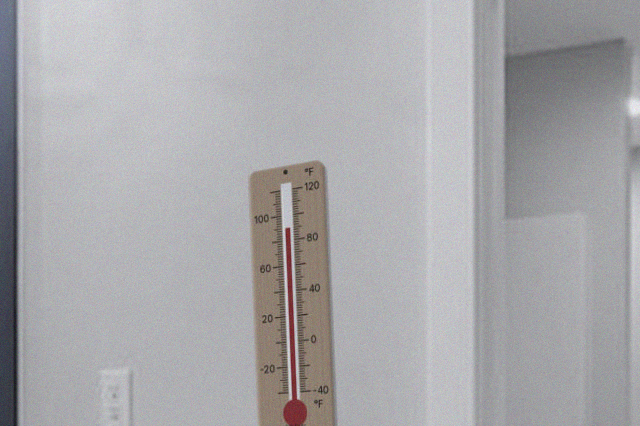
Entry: 90 °F
